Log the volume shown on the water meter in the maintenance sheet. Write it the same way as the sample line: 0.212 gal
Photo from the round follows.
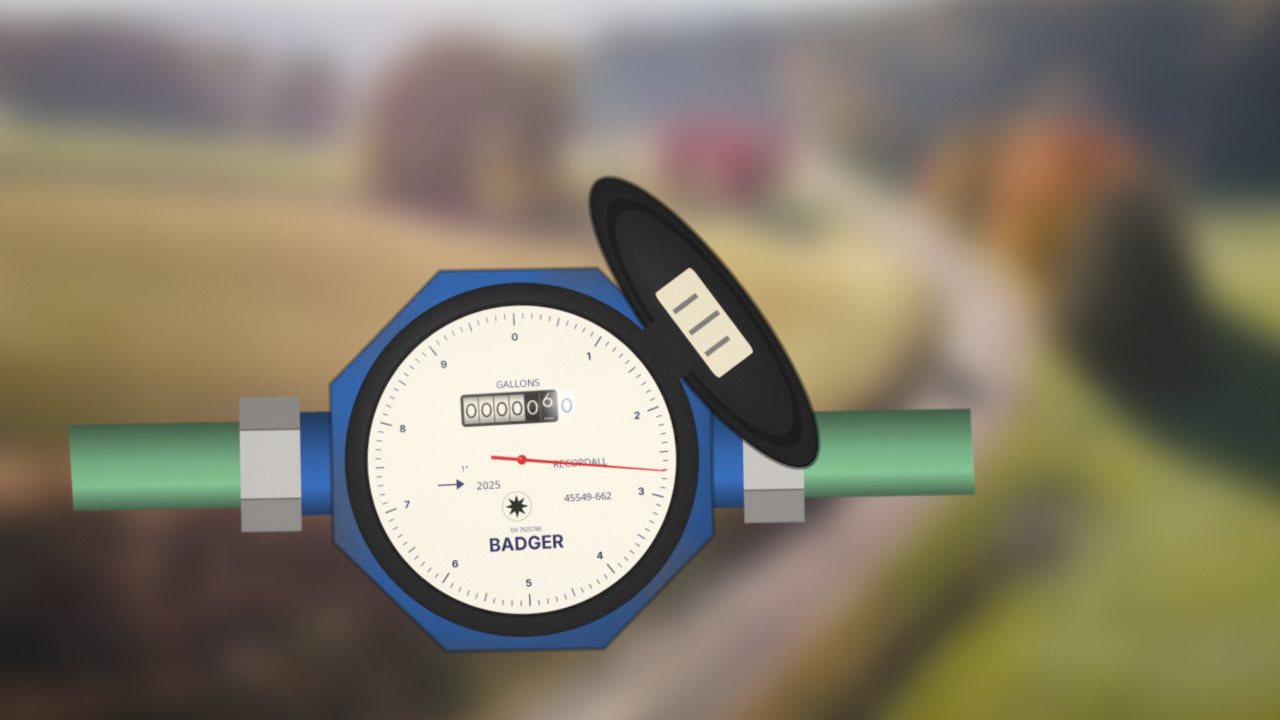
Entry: 62.7 gal
